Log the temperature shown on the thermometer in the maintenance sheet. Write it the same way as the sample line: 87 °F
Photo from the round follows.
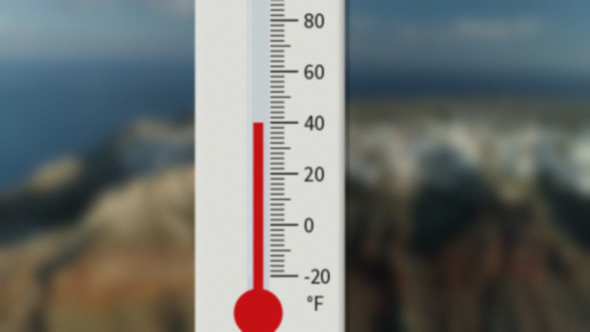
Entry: 40 °F
